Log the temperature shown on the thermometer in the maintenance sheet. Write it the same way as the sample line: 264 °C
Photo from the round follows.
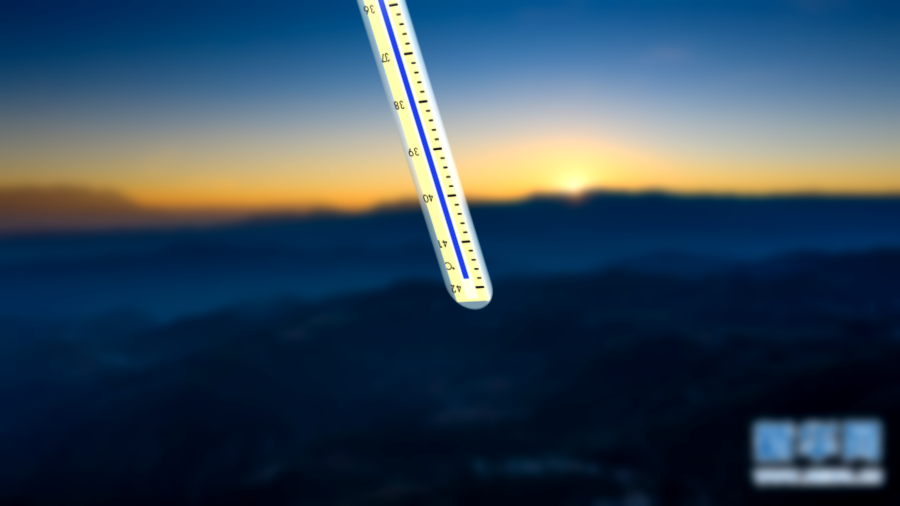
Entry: 41.8 °C
